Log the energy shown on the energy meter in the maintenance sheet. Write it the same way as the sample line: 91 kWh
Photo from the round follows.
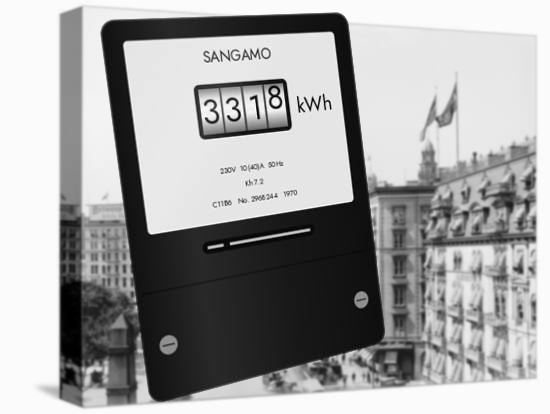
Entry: 3318 kWh
